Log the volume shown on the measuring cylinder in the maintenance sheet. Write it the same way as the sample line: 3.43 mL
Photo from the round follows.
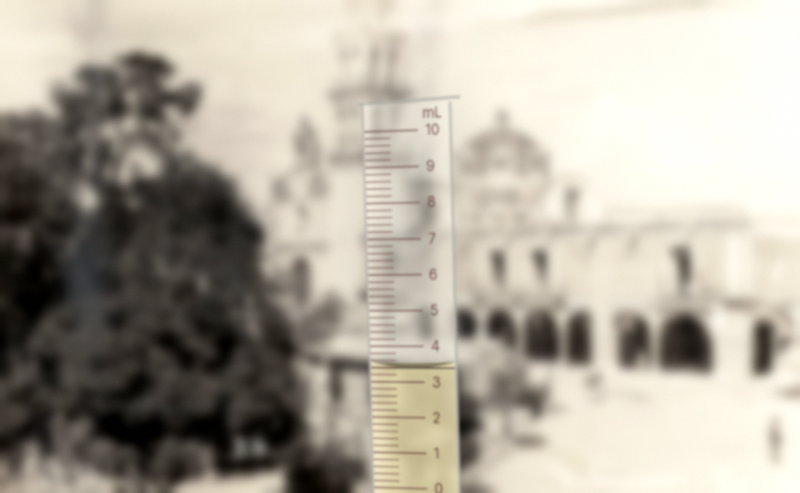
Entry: 3.4 mL
